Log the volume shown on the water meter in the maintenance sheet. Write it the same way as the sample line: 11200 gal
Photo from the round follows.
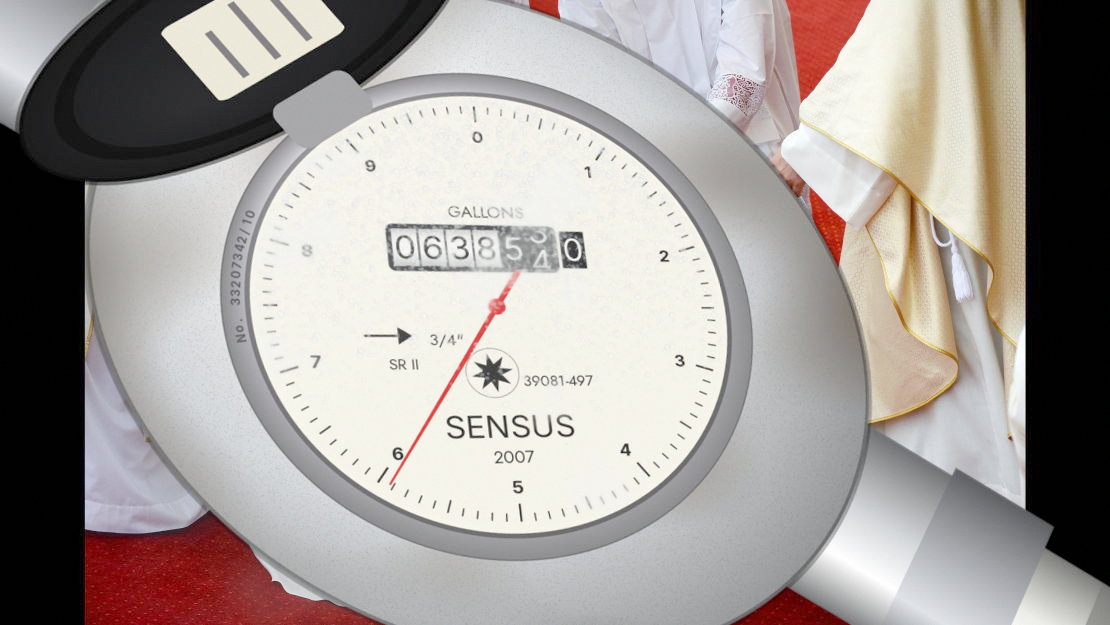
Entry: 638535.9 gal
